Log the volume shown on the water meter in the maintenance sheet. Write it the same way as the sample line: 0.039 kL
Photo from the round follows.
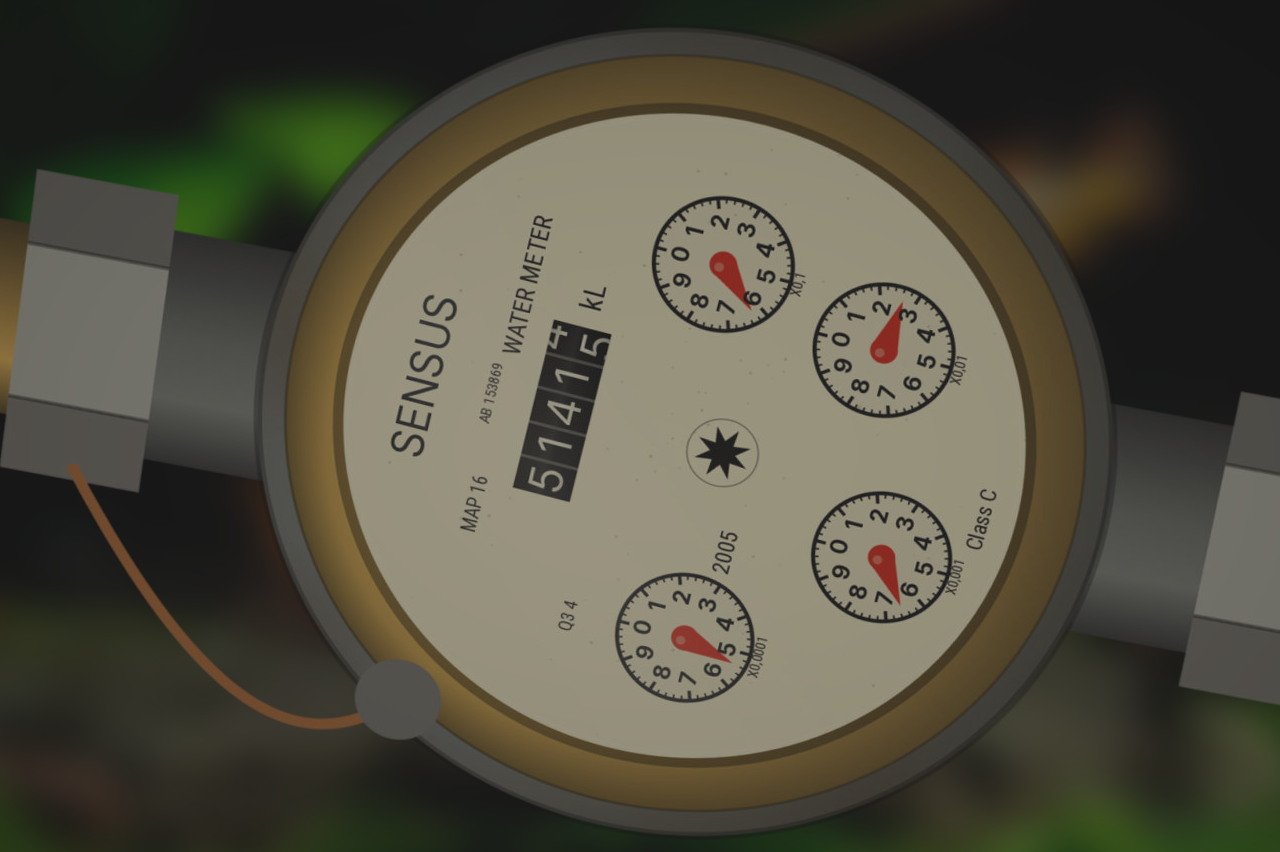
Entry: 51414.6265 kL
